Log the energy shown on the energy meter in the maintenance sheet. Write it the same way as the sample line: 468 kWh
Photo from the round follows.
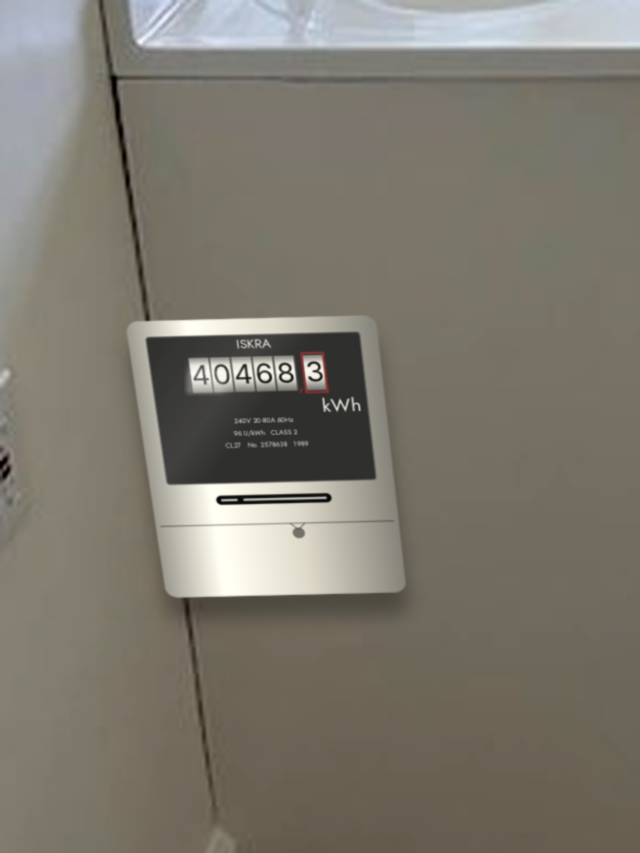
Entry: 40468.3 kWh
